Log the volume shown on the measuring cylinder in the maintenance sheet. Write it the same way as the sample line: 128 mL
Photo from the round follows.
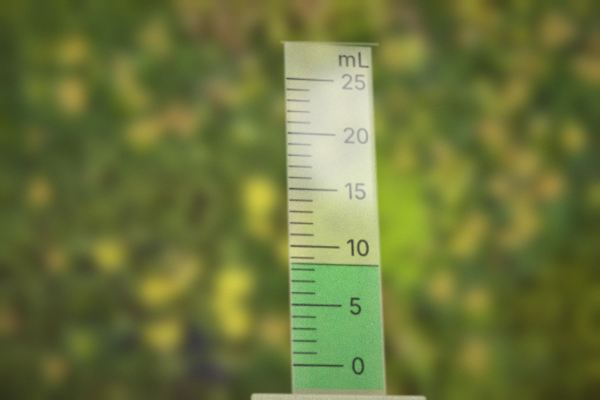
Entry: 8.5 mL
